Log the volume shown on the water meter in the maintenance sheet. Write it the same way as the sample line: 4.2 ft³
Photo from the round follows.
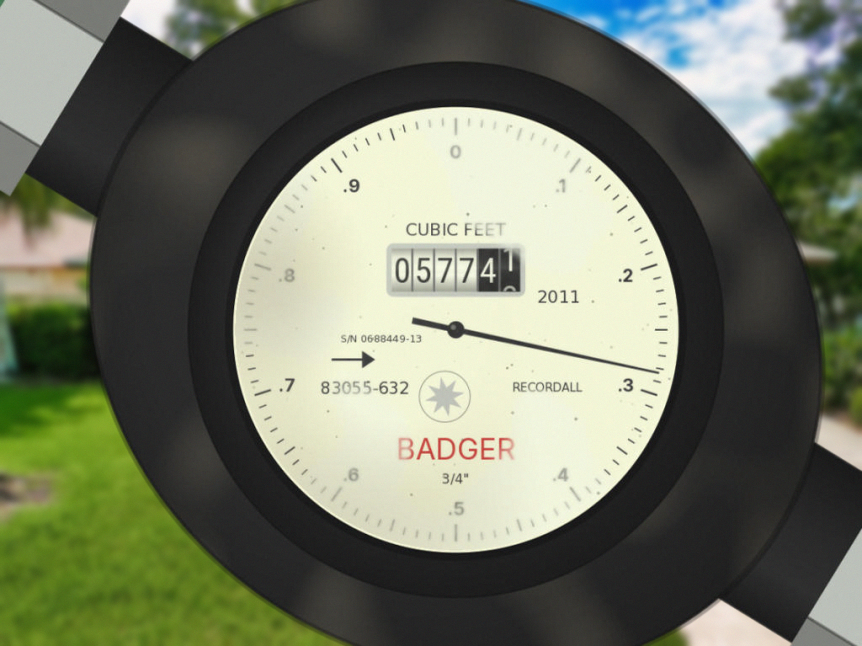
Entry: 57741.28 ft³
